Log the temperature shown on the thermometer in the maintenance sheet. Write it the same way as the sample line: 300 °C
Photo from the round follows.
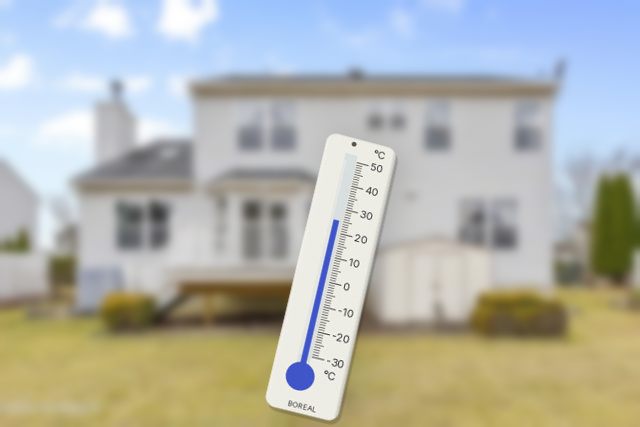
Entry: 25 °C
